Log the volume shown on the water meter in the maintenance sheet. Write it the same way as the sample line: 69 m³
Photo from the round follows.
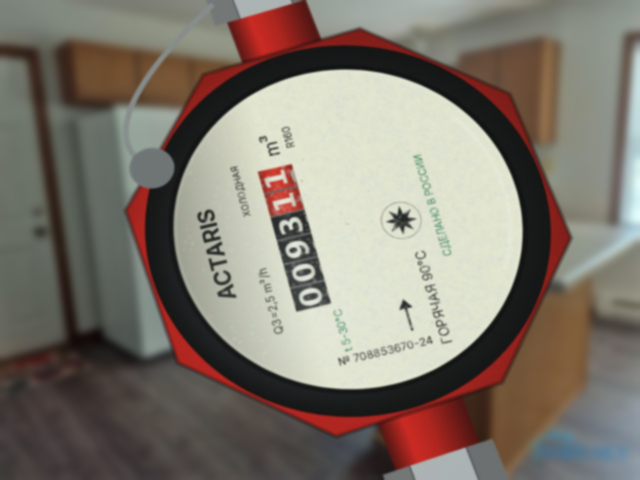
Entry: 93.11 m³
